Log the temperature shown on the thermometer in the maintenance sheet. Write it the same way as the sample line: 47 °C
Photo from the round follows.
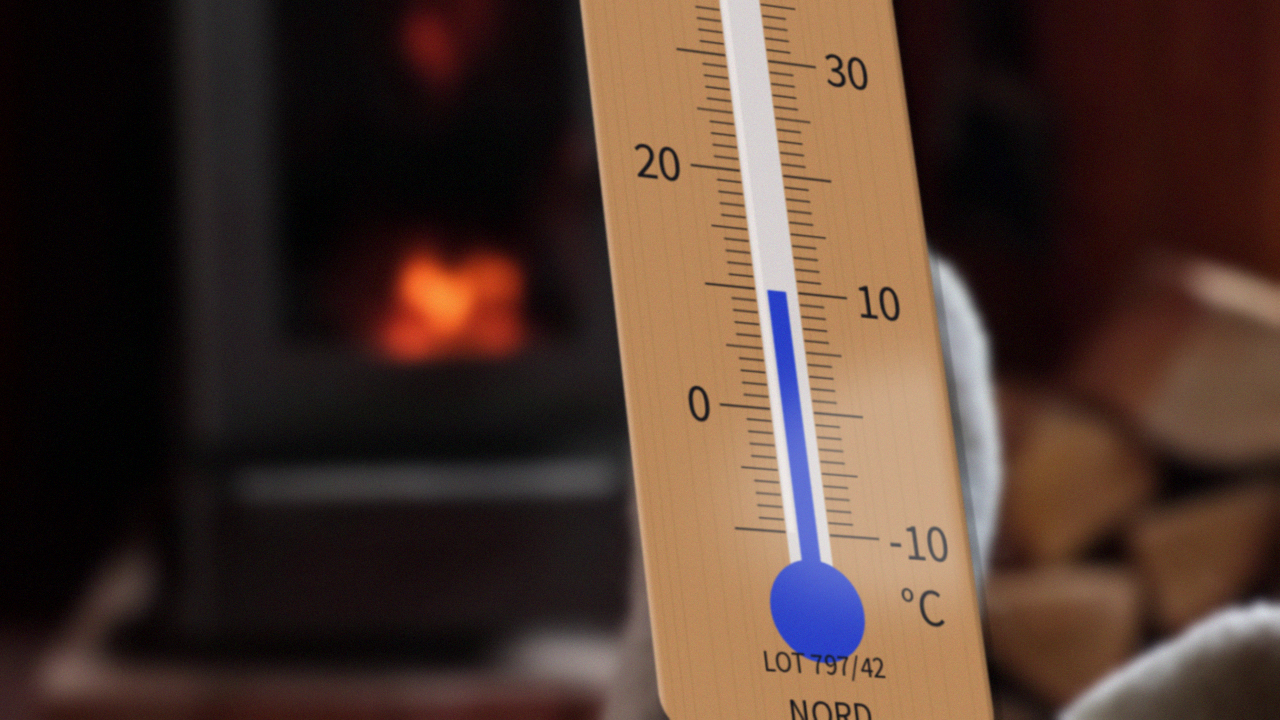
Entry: 10 °C
